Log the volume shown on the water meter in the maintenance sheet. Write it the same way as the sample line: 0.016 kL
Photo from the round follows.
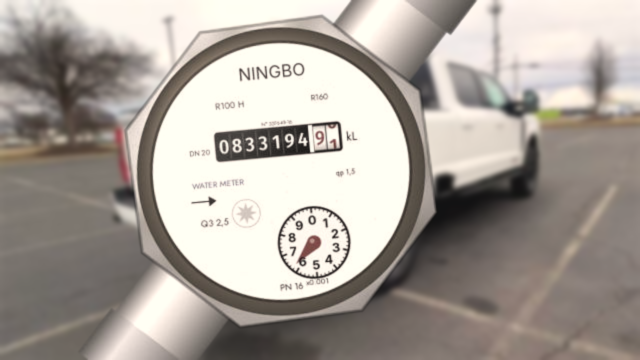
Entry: 833194.906 kL
